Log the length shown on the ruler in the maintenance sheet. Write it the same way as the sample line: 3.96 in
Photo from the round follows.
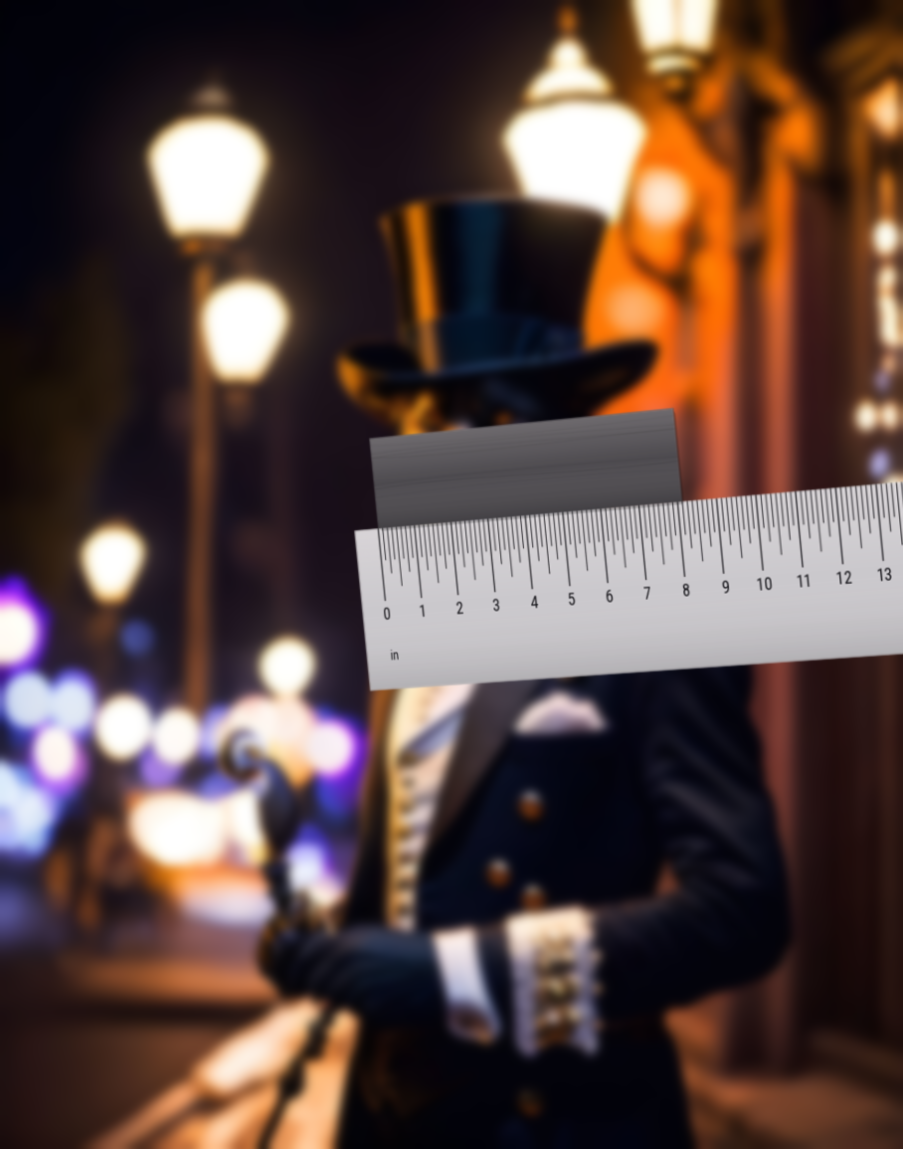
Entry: 8.125 in
